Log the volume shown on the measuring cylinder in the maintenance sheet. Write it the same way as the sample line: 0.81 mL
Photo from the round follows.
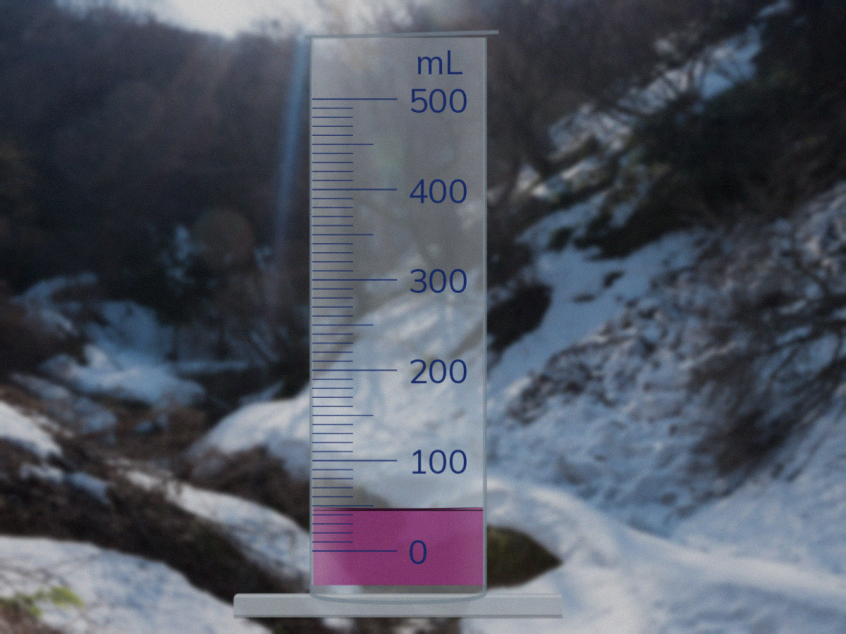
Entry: 45 mL
